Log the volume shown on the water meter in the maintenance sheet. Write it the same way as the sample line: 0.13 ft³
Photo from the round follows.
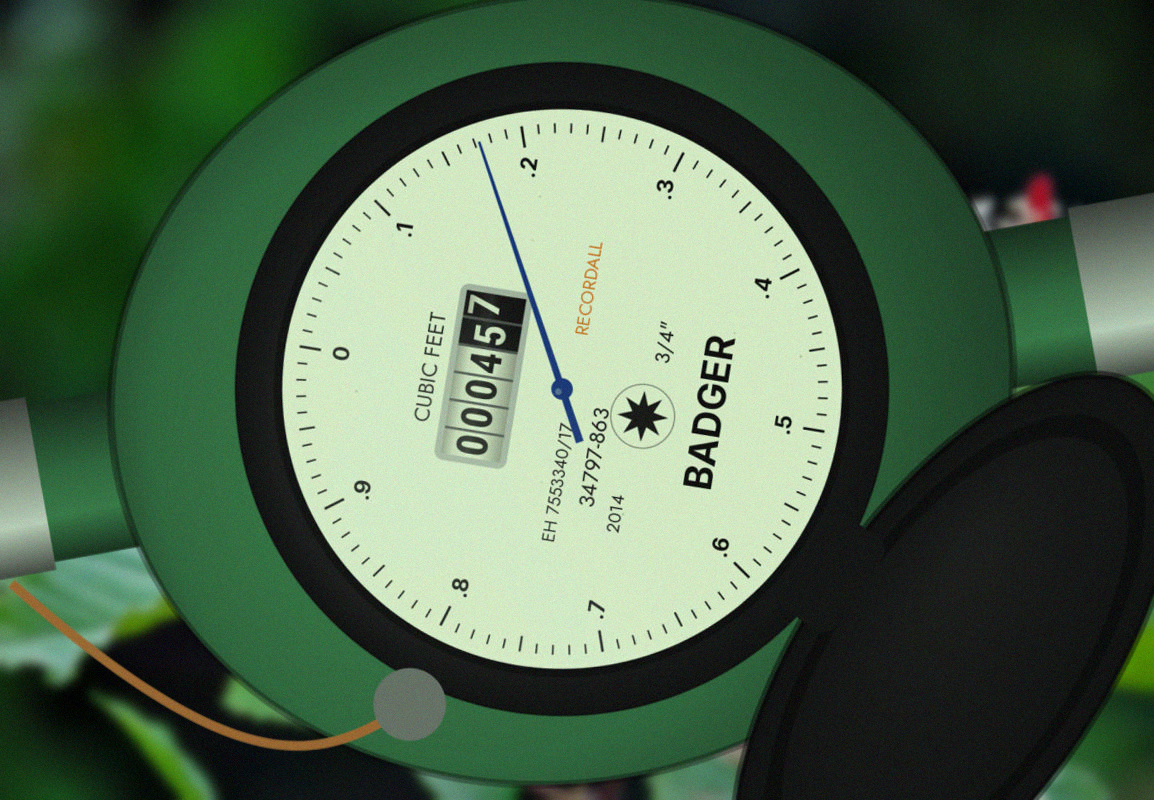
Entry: 457.17 ft³
